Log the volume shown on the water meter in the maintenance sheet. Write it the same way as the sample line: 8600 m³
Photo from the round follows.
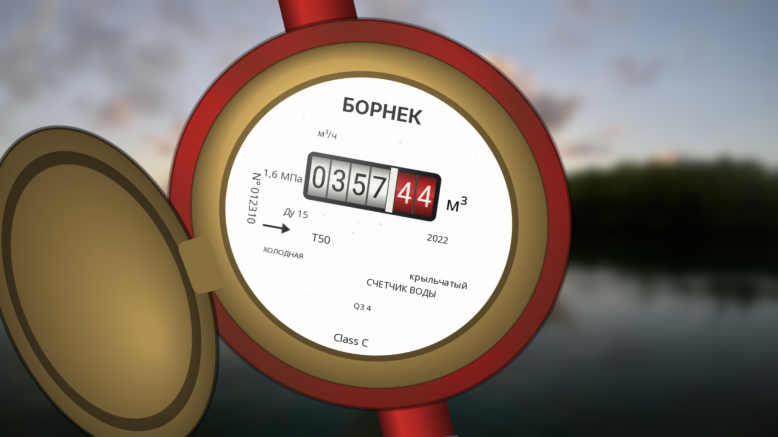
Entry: 357.44 m³
